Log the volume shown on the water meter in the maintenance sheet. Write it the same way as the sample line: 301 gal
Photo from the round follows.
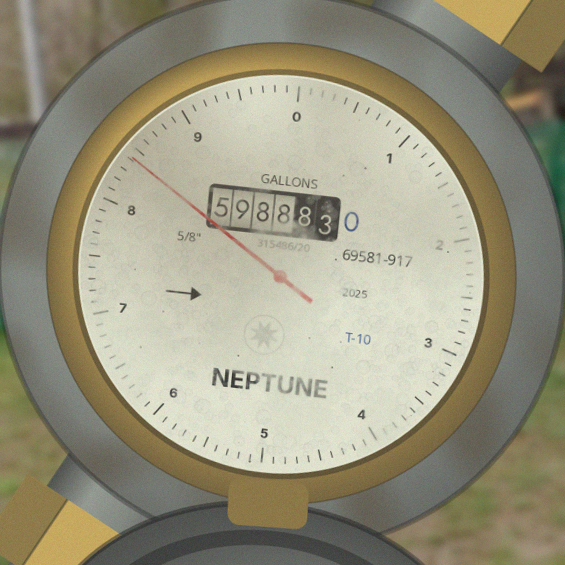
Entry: 5988828.4 gal
